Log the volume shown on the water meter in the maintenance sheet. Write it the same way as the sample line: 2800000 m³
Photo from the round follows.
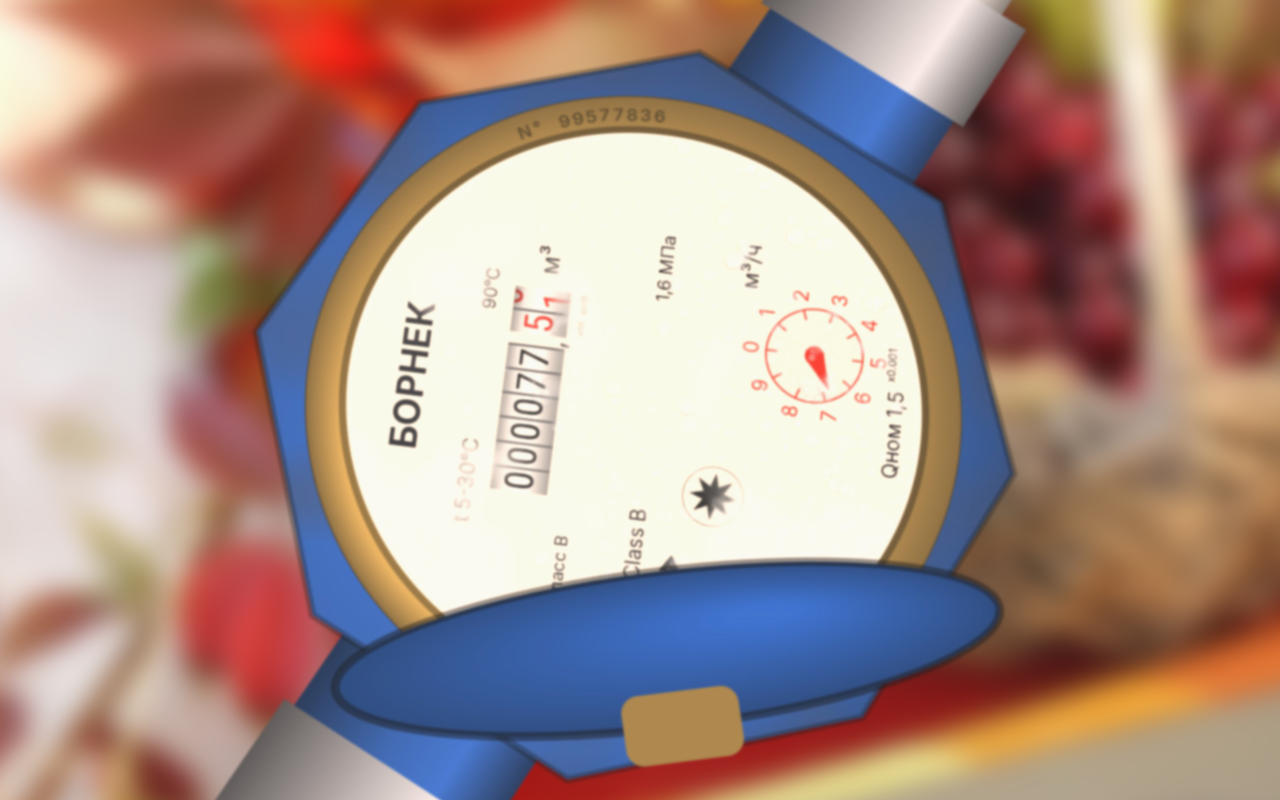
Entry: 77.506 m³
